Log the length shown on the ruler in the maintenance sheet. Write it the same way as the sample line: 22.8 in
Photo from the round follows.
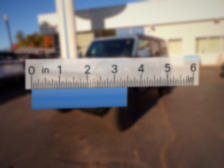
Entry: 3.5 in
